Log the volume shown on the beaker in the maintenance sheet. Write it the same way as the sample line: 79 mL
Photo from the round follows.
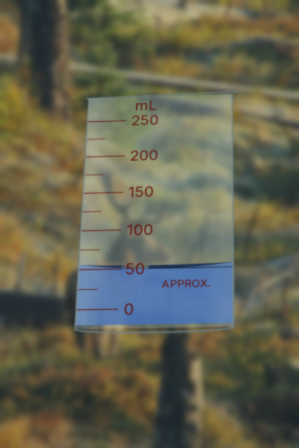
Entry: 50 mL
